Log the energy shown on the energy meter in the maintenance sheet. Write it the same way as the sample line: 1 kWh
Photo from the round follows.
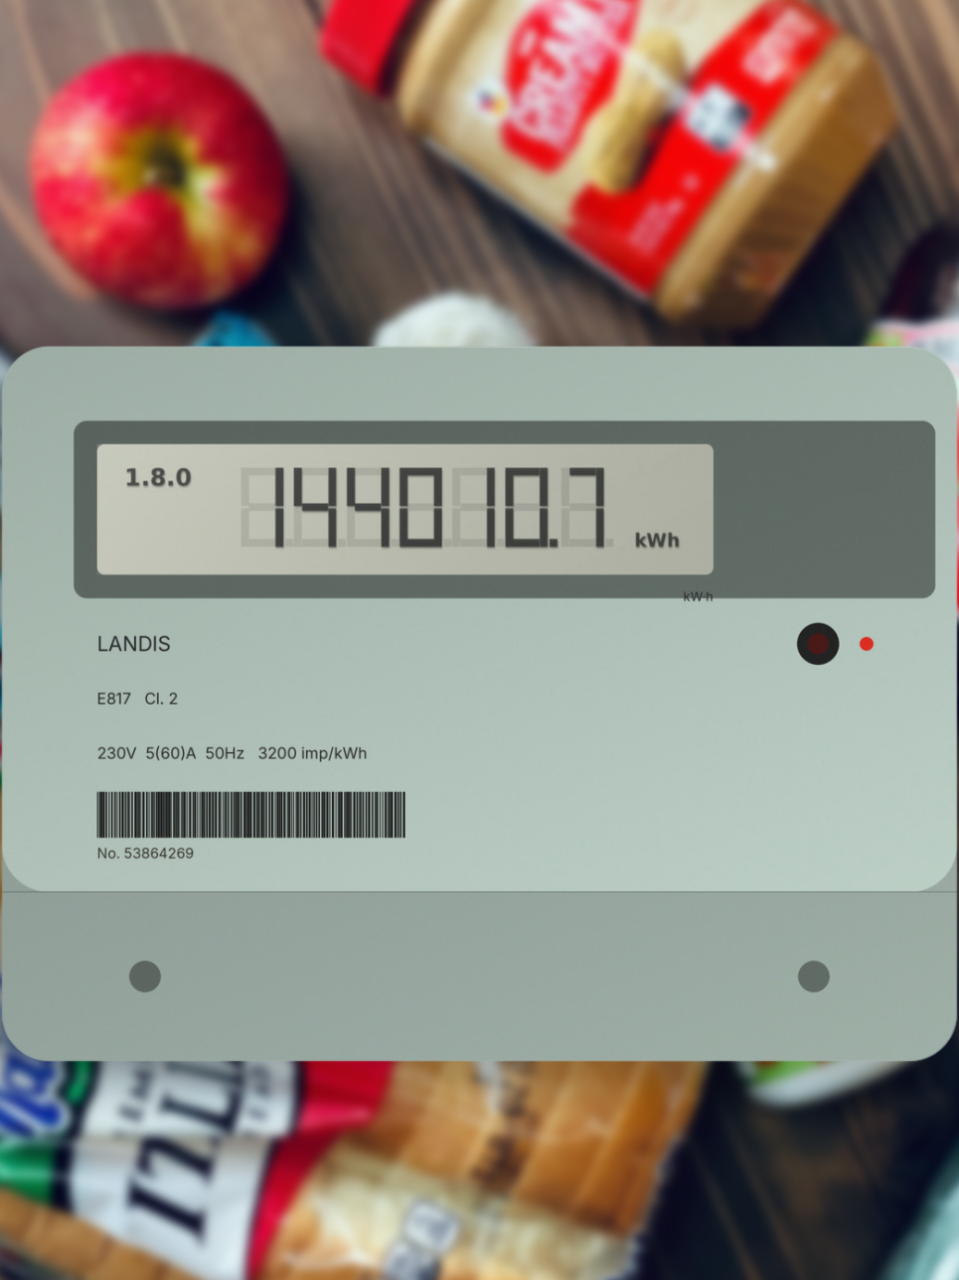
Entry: 144010.7 kWh
